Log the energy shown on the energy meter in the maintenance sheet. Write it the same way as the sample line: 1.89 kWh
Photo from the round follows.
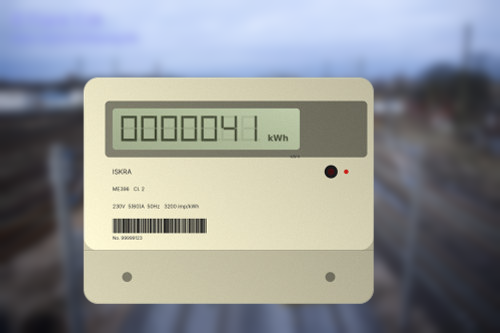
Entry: 41 kWh
